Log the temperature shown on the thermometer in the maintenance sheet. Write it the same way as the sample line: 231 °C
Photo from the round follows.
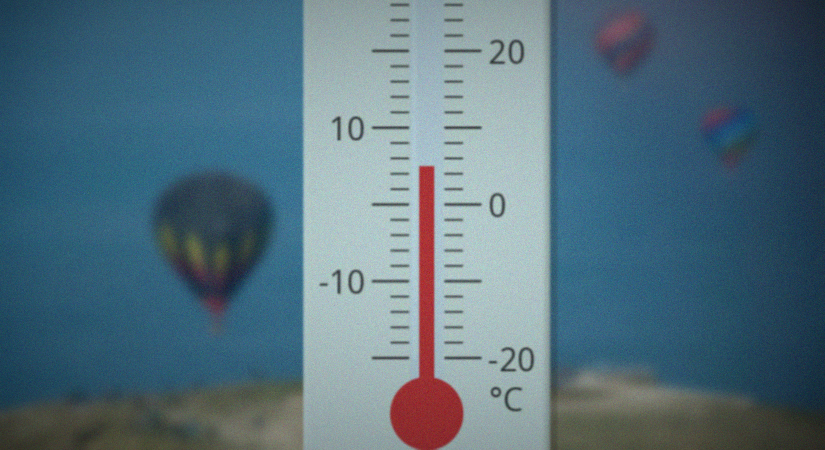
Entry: 5 °C
